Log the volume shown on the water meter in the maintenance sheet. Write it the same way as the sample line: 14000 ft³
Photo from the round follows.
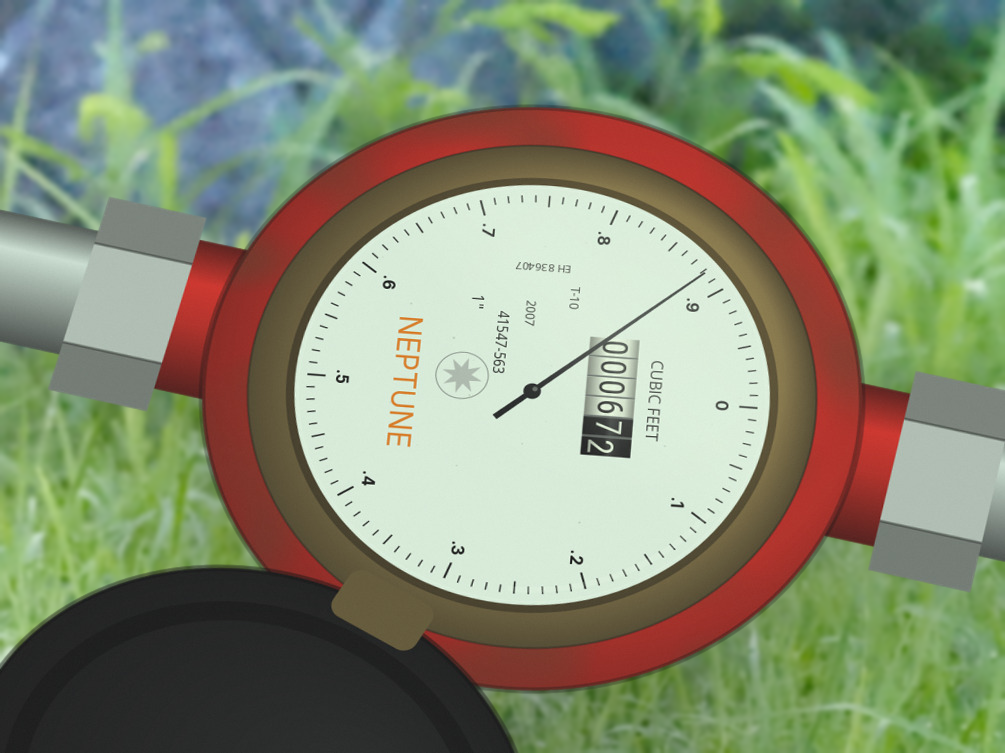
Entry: 671.88 ft³
